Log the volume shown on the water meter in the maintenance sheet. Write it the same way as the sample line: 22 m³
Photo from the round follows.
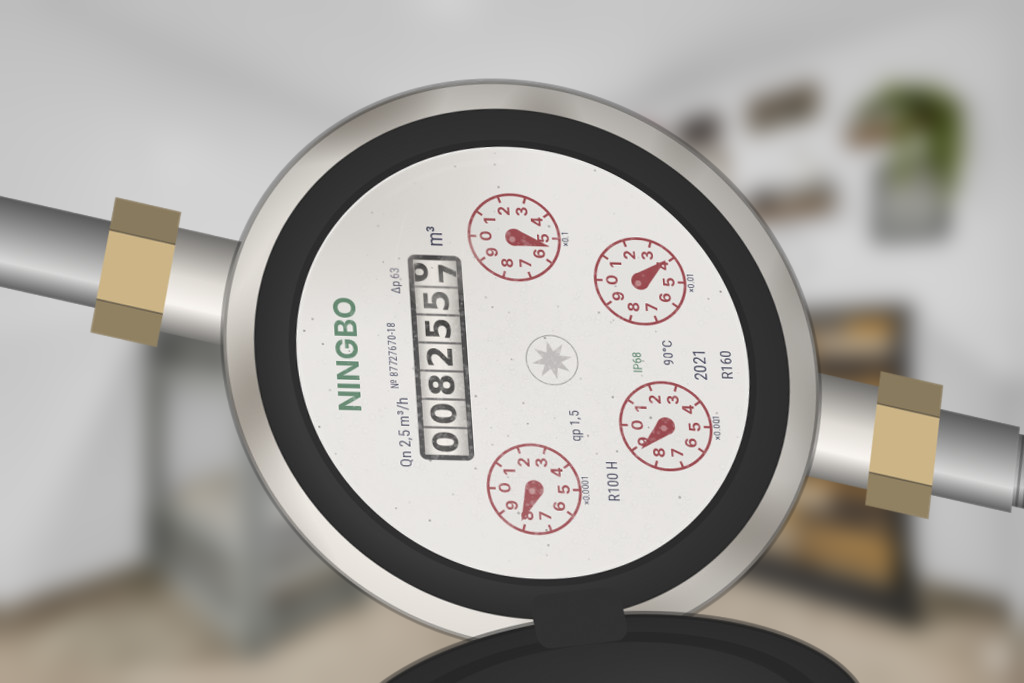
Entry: 82556.5388 m³
